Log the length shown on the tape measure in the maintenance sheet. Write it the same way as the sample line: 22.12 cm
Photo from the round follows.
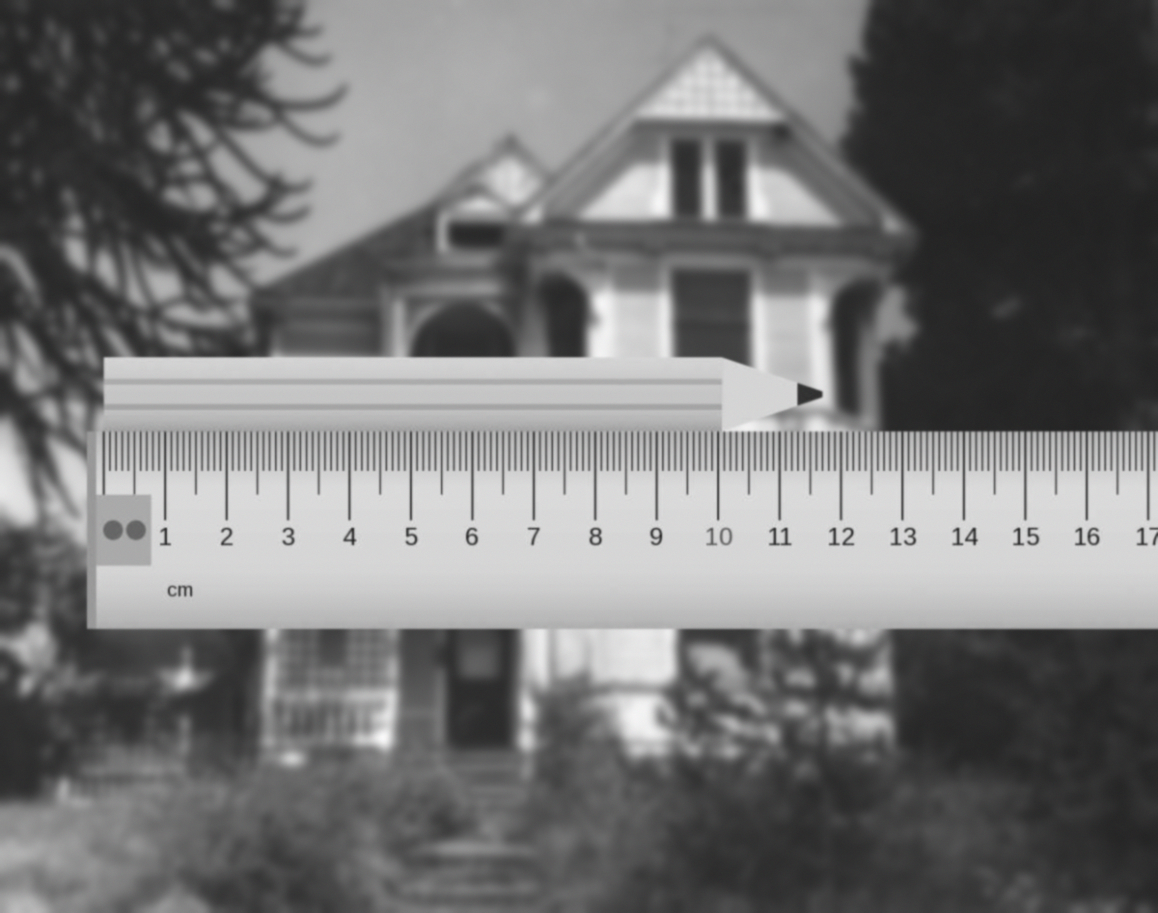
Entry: 11.7 cm
